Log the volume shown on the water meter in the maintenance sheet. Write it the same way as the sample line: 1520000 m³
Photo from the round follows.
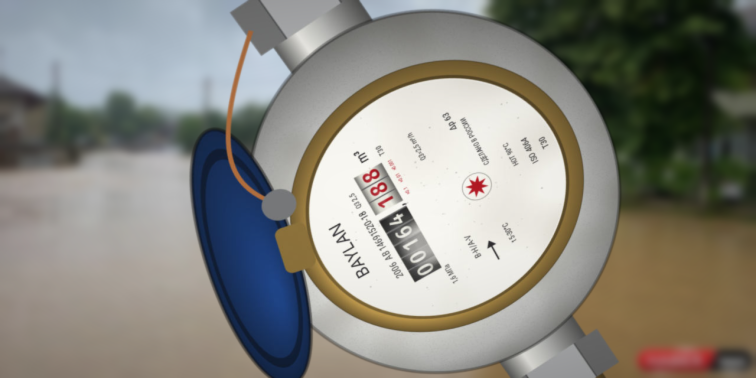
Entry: 164.188 m³
